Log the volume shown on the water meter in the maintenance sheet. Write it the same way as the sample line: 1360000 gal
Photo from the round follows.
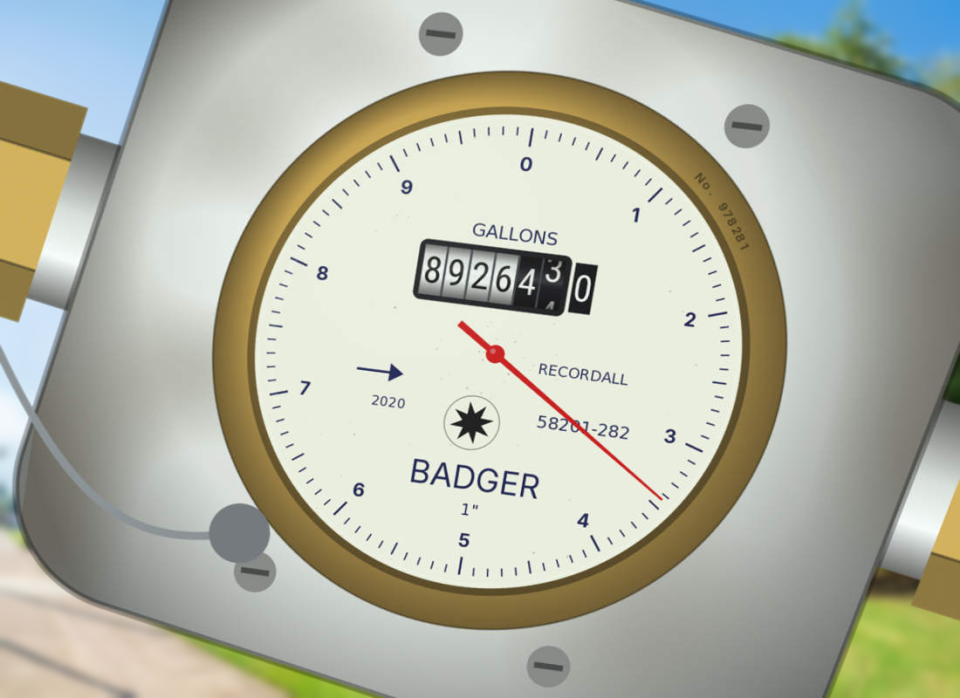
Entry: 8926433.4 gal
